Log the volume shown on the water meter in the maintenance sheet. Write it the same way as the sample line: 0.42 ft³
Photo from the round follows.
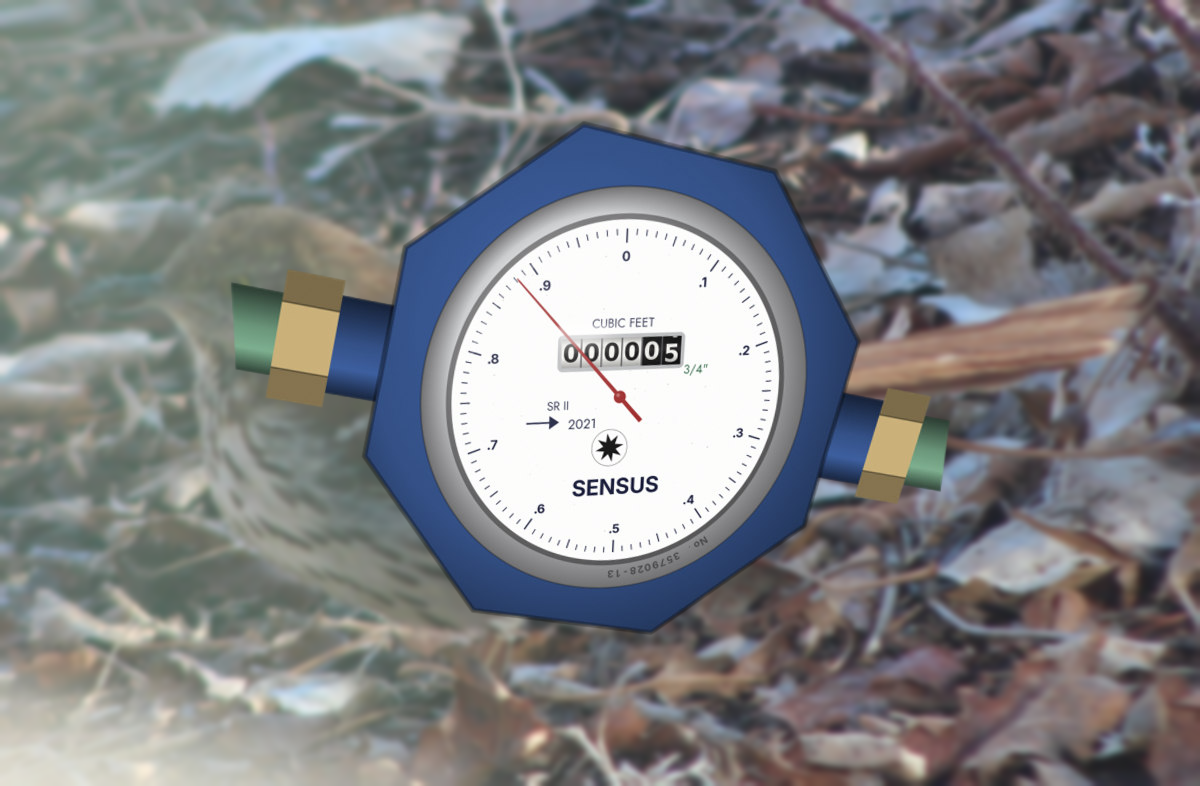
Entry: 4.88 ft³
